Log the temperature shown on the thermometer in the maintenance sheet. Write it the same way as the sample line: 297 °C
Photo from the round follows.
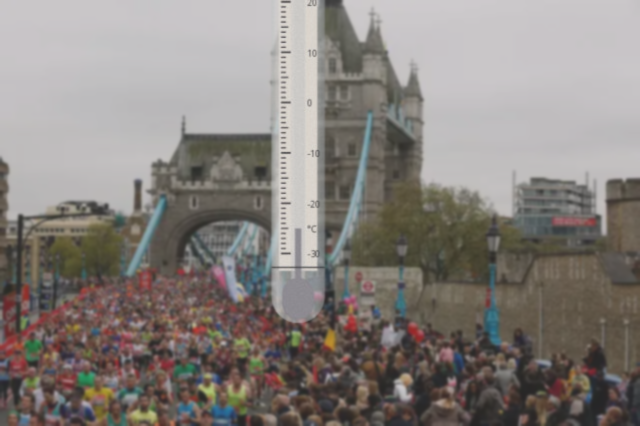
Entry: -25 °C
